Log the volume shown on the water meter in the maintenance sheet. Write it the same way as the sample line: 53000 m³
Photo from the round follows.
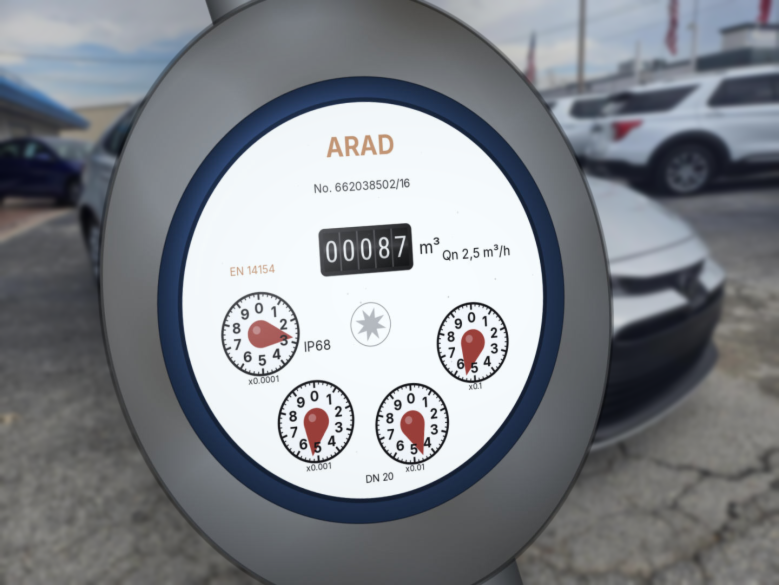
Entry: 87.5452 m³
